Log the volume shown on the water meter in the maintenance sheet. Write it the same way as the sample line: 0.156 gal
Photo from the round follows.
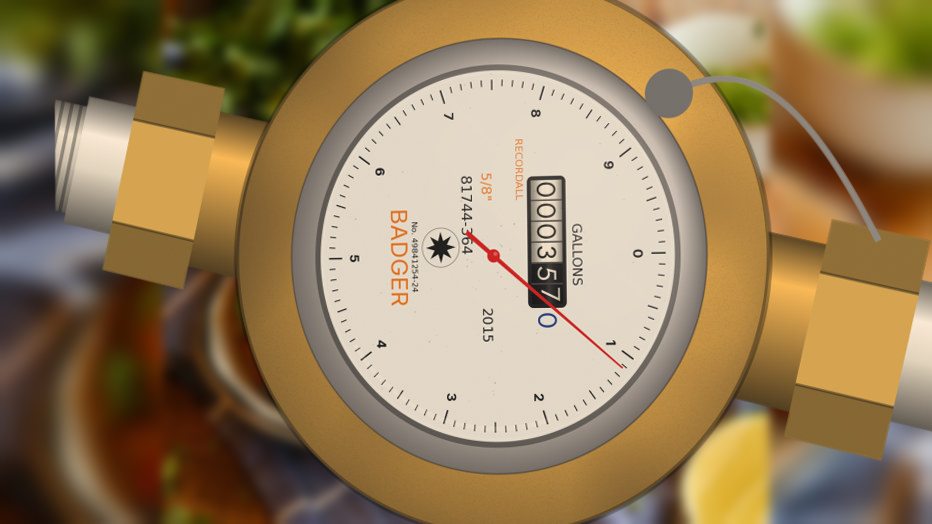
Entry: 3571.1 gal
